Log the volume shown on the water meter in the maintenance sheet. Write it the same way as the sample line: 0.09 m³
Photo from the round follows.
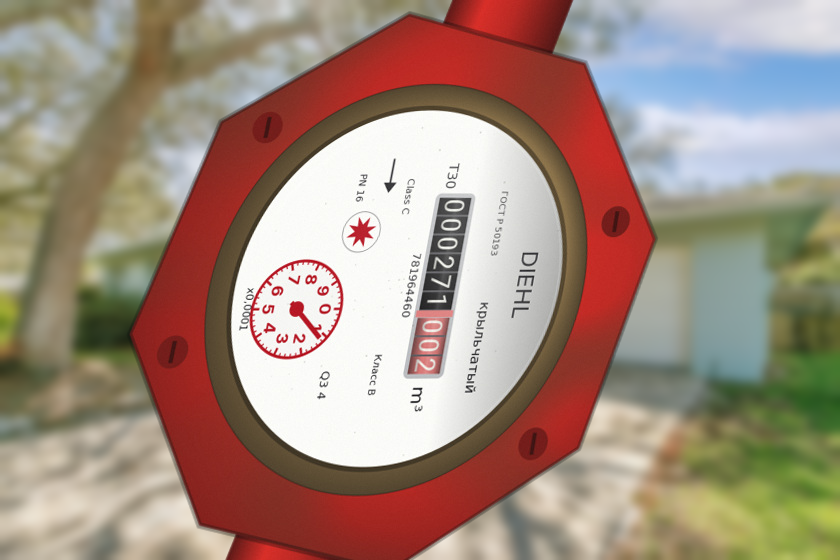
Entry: 271.0021 m³
